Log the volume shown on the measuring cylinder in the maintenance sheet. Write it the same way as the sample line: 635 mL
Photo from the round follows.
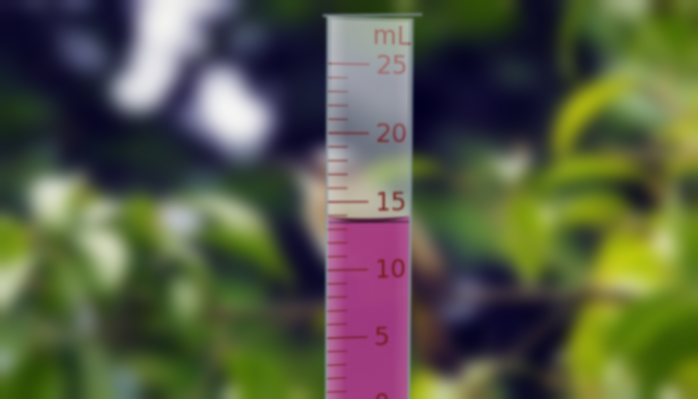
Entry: 13.5 mL
